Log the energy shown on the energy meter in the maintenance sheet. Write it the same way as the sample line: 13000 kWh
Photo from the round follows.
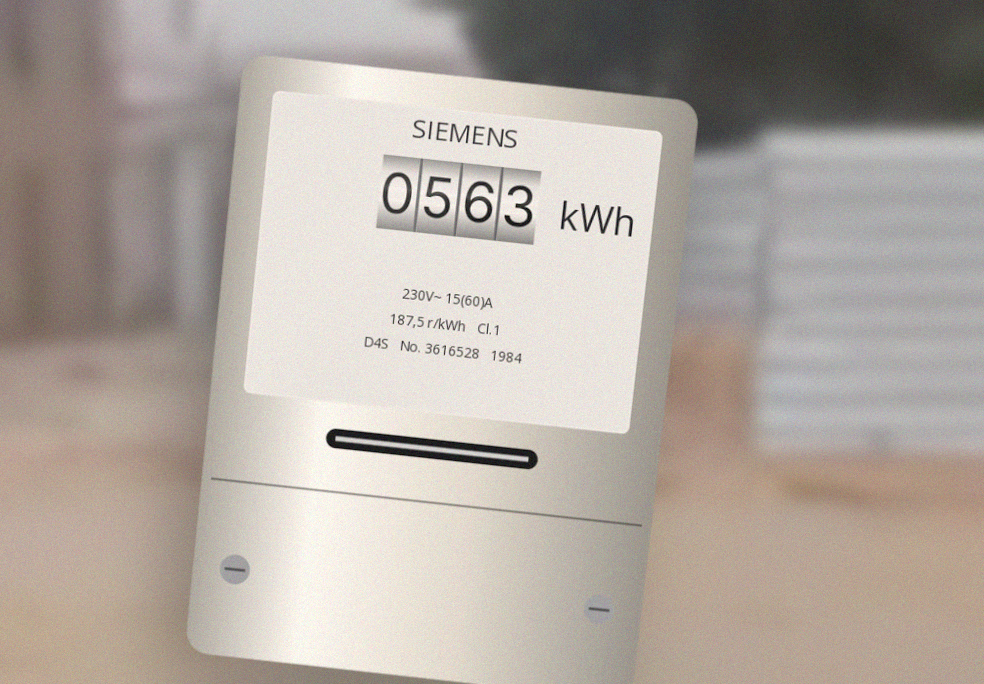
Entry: 563 kWh
